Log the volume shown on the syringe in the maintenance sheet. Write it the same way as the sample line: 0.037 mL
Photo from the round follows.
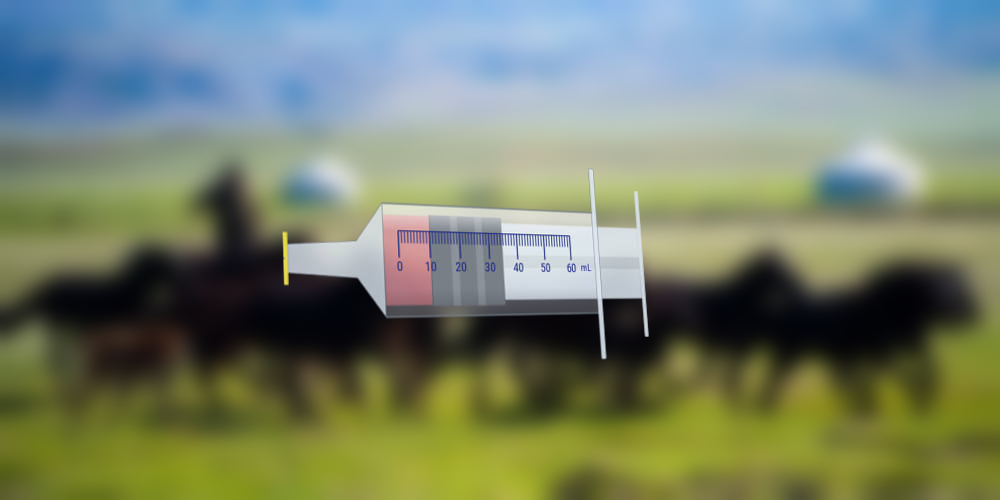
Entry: 10 mL
